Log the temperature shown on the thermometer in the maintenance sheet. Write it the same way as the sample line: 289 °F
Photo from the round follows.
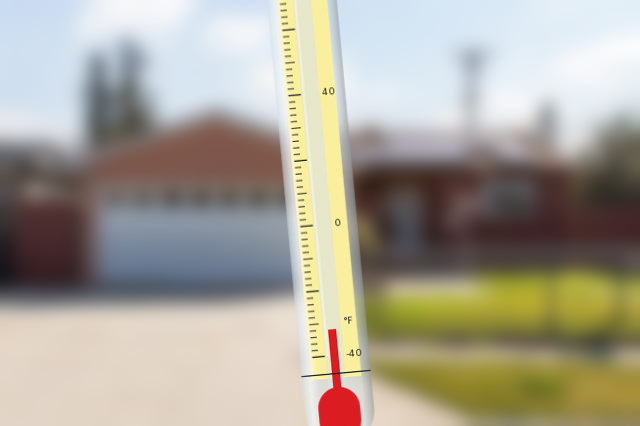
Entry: -32 °F
